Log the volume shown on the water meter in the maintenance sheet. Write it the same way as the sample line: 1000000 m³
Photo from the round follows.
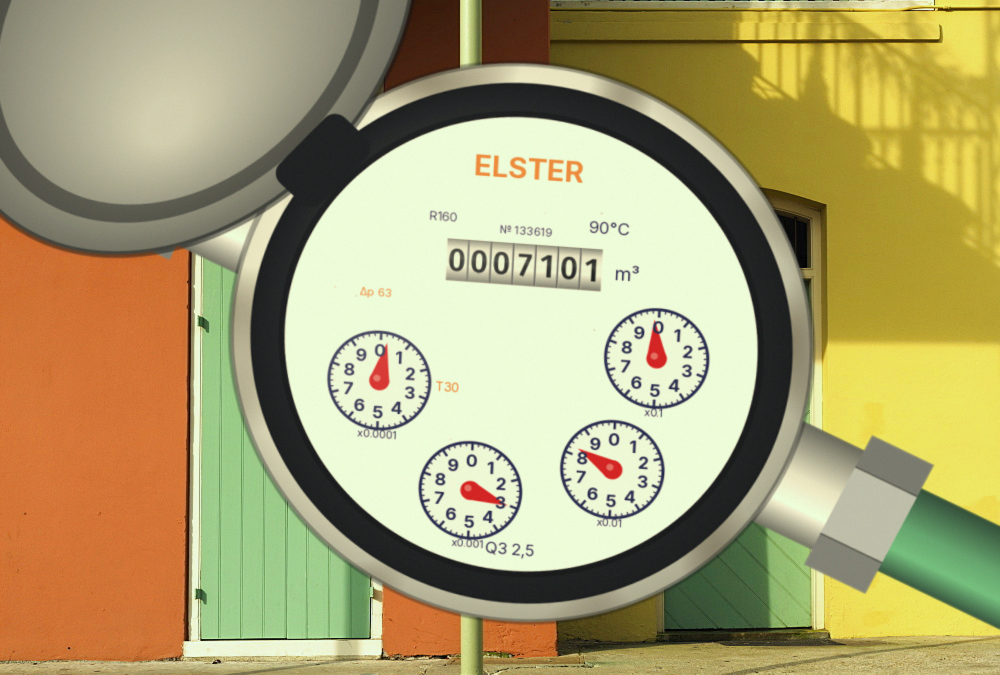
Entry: 7100.9830 m³
